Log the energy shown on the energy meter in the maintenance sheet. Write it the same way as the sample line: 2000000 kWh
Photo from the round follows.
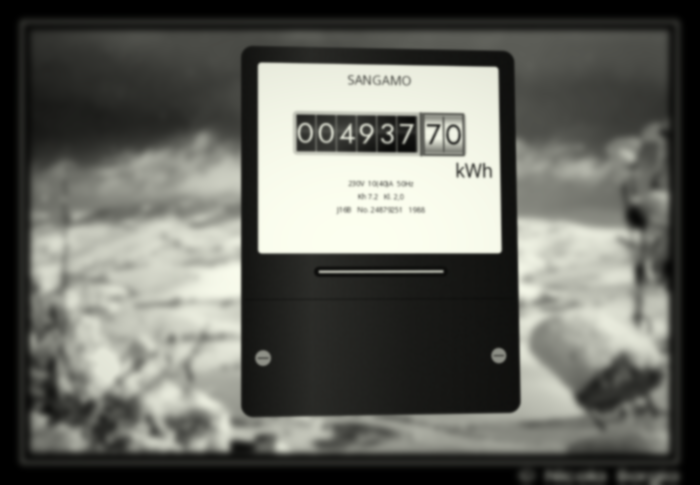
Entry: 4937.70 kWh
